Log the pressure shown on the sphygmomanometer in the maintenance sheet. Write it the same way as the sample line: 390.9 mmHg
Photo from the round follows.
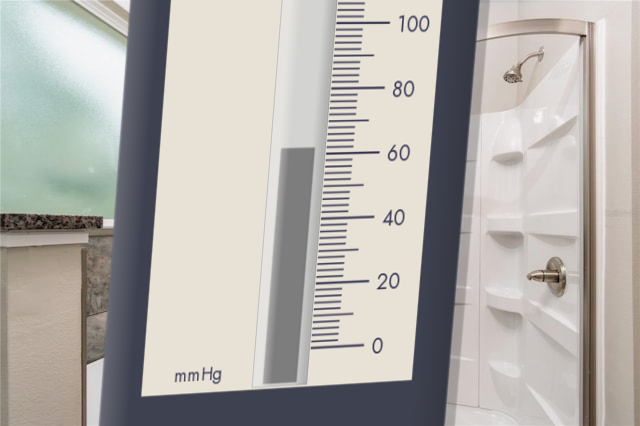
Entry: 62 mmHg
